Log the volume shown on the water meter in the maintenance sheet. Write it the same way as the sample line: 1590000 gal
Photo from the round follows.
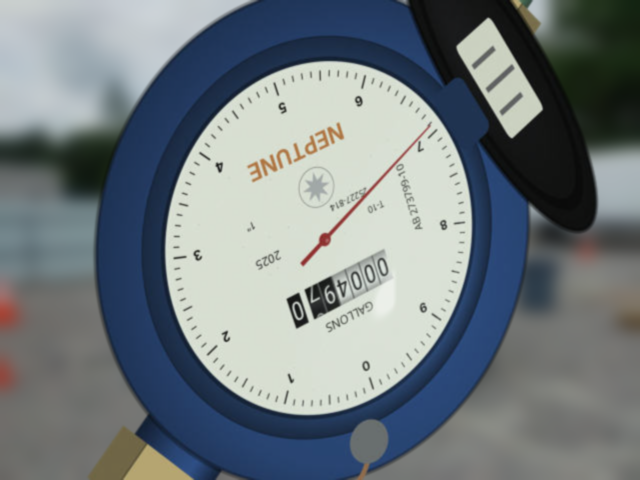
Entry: 4966.9 gal
